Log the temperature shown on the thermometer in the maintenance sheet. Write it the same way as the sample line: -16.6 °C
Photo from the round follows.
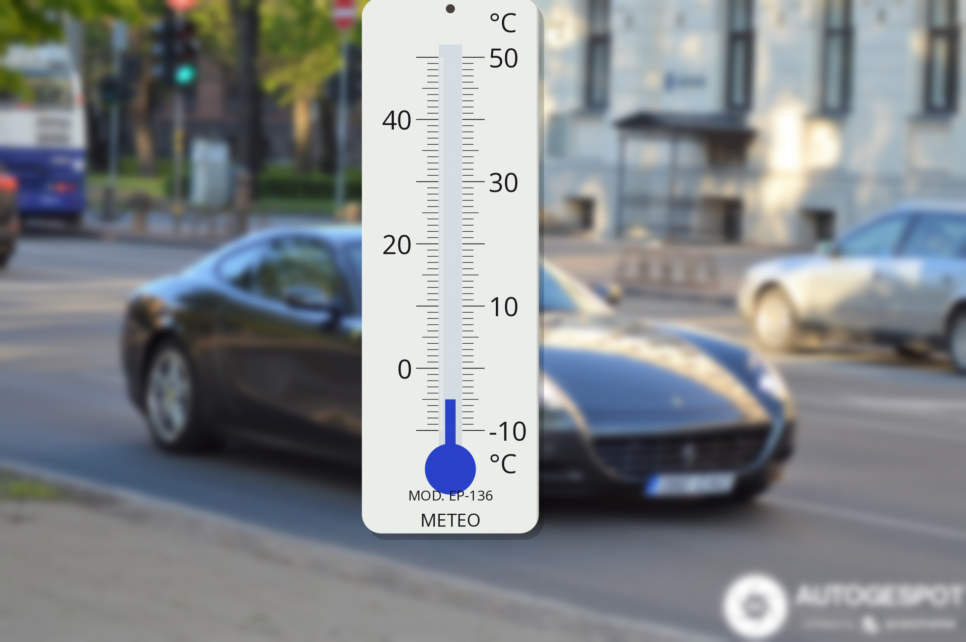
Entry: -5 °C
